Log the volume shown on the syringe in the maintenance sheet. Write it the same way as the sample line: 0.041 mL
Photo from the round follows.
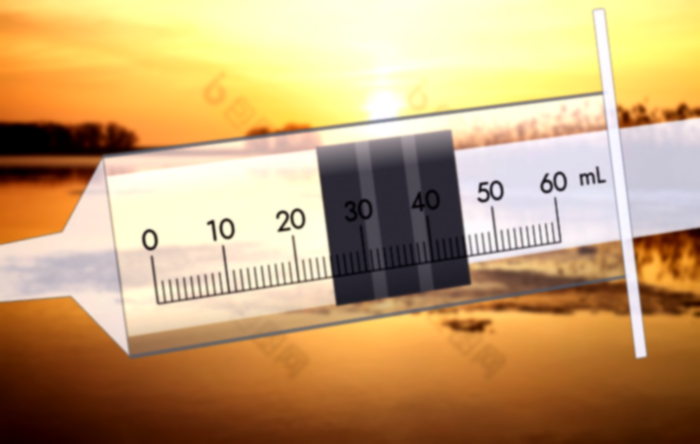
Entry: 25 mL
